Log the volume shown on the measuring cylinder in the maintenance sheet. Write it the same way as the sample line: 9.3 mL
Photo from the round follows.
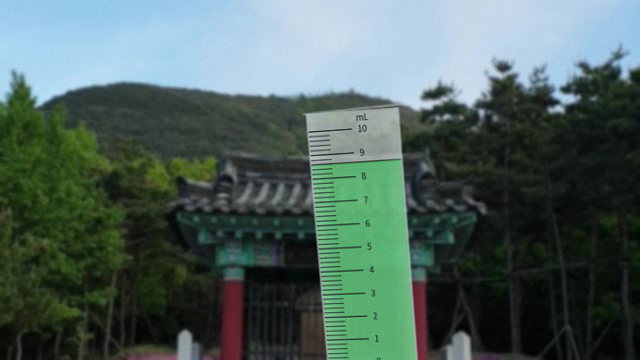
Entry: 8.6 mL
